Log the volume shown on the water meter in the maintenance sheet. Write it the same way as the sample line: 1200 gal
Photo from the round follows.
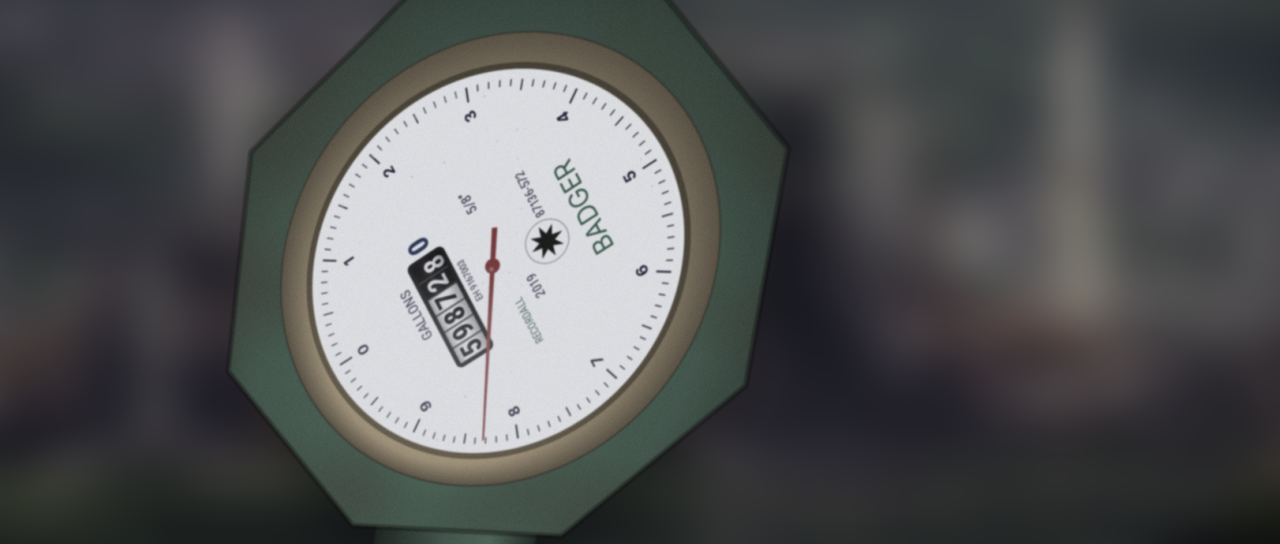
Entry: 5987278.3 gal
